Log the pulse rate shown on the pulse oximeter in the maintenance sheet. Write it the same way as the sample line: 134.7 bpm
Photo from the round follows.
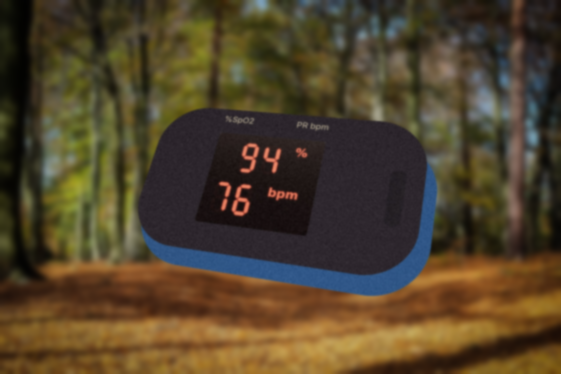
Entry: 76 bpm
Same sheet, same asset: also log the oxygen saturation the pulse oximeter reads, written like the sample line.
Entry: 94 %
